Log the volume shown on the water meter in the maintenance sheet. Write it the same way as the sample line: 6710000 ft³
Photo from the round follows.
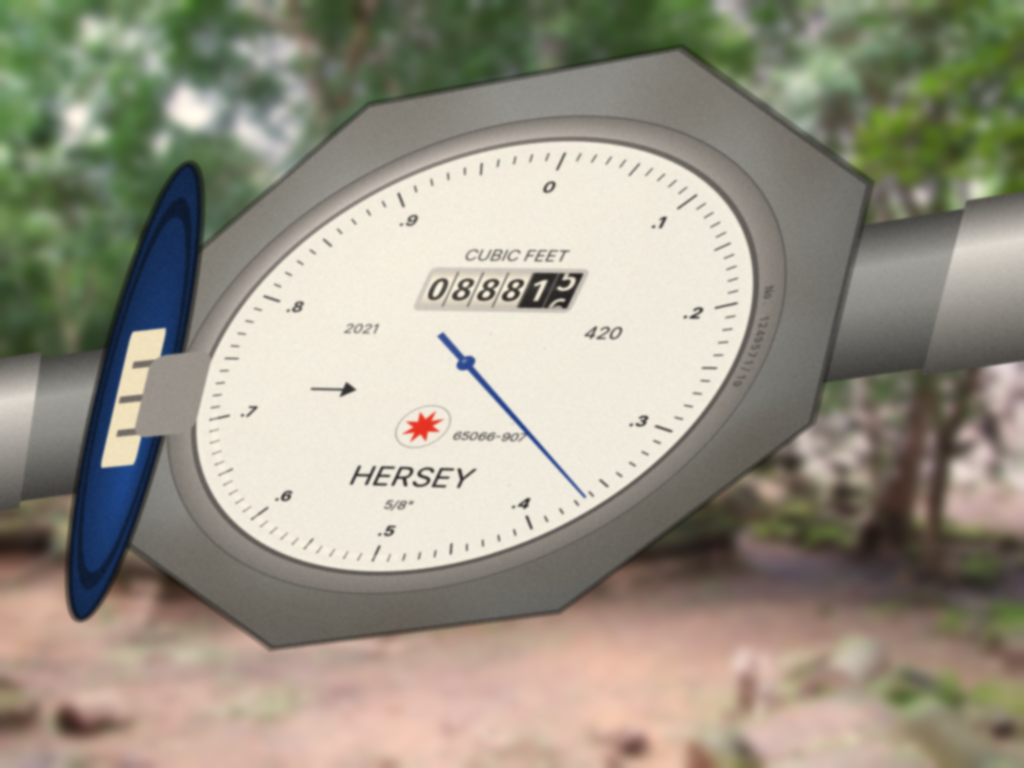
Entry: 88815.36 ft³
